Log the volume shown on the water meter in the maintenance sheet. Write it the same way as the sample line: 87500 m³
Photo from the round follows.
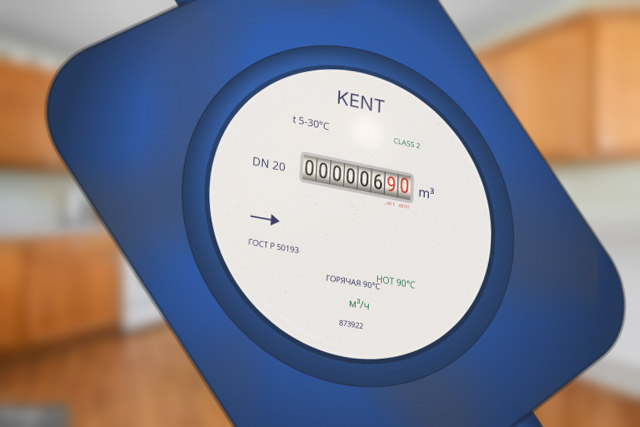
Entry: 6.90 m³
